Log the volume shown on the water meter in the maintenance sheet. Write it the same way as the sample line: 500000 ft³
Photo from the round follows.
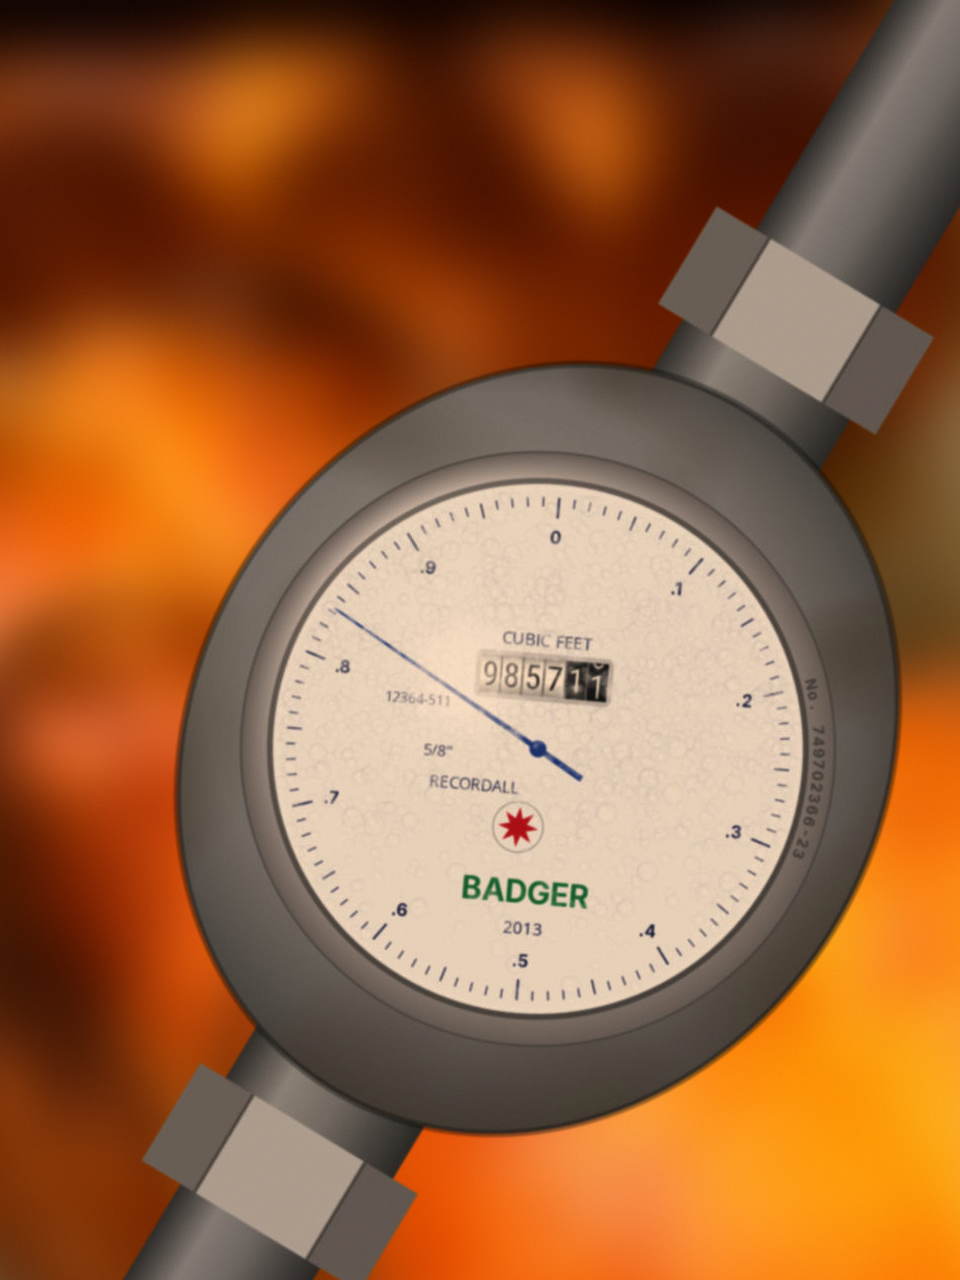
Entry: 985710.83 ft³
